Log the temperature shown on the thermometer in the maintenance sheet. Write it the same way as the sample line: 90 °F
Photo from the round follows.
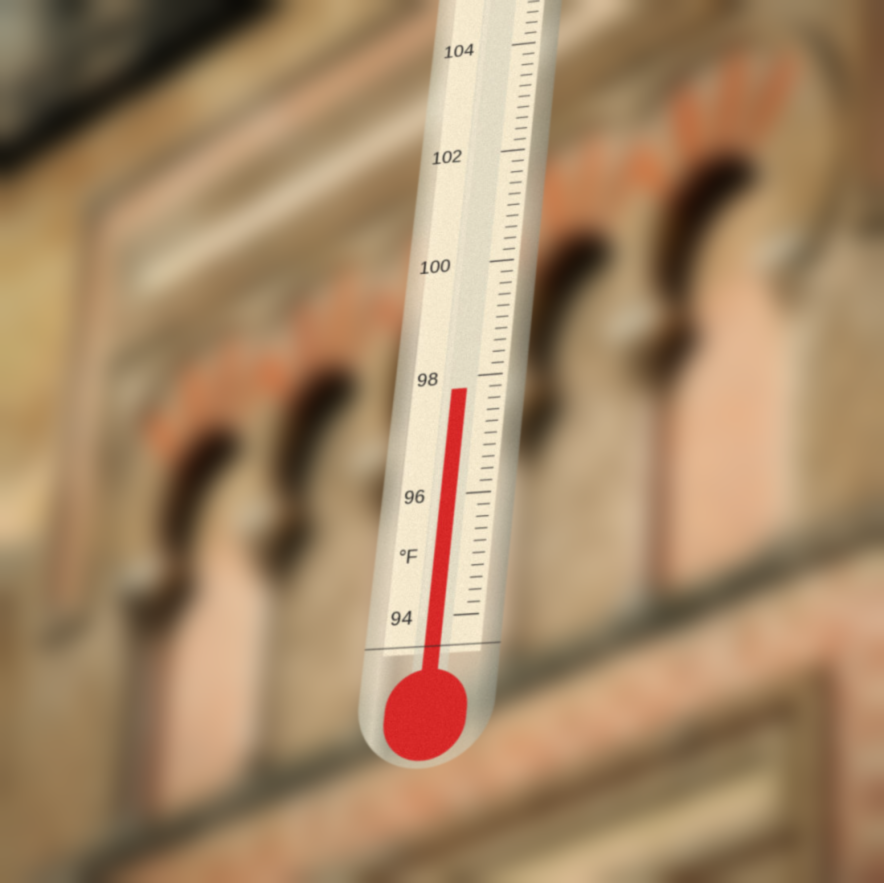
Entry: 97.8 °F
